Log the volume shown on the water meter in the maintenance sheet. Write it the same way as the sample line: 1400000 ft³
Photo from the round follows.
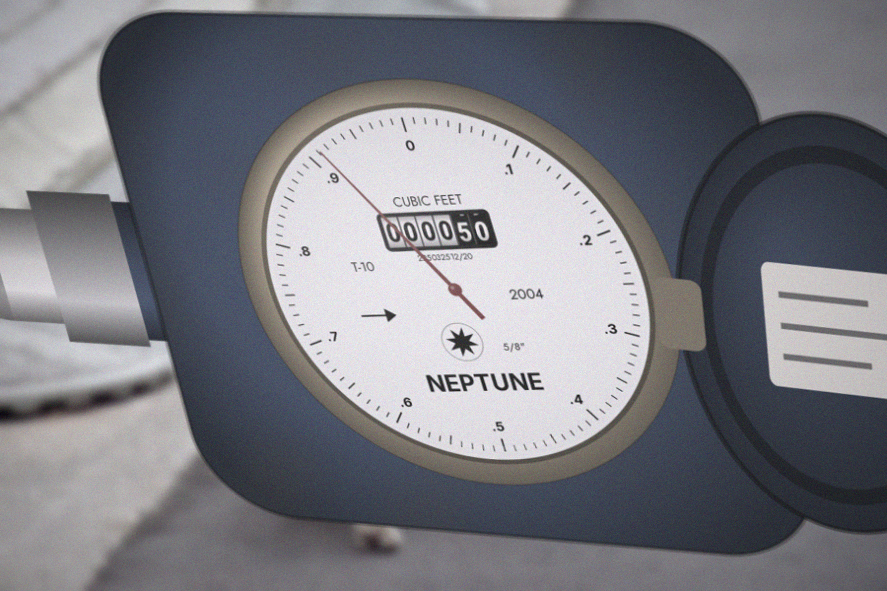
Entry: 49.91 ft³
